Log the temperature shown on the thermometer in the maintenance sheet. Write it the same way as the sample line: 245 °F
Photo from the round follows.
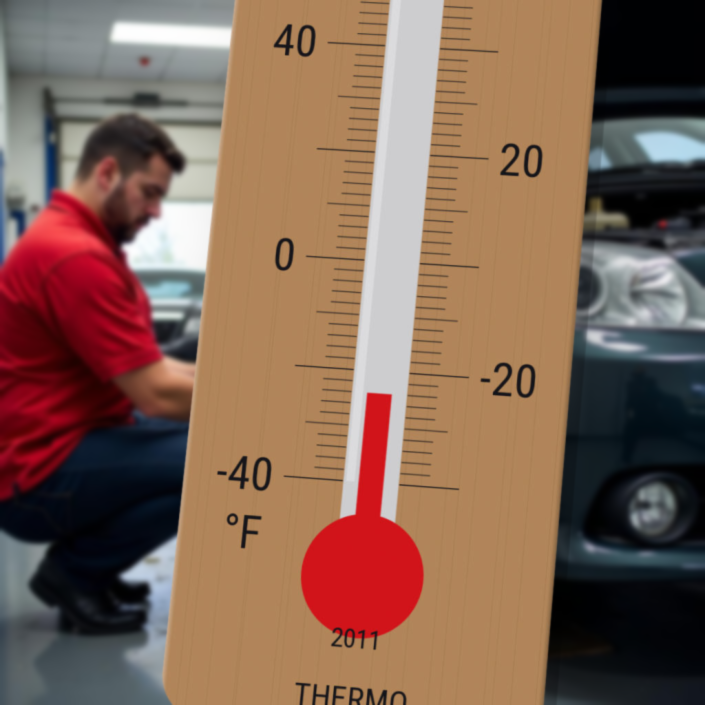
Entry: -24 °F
